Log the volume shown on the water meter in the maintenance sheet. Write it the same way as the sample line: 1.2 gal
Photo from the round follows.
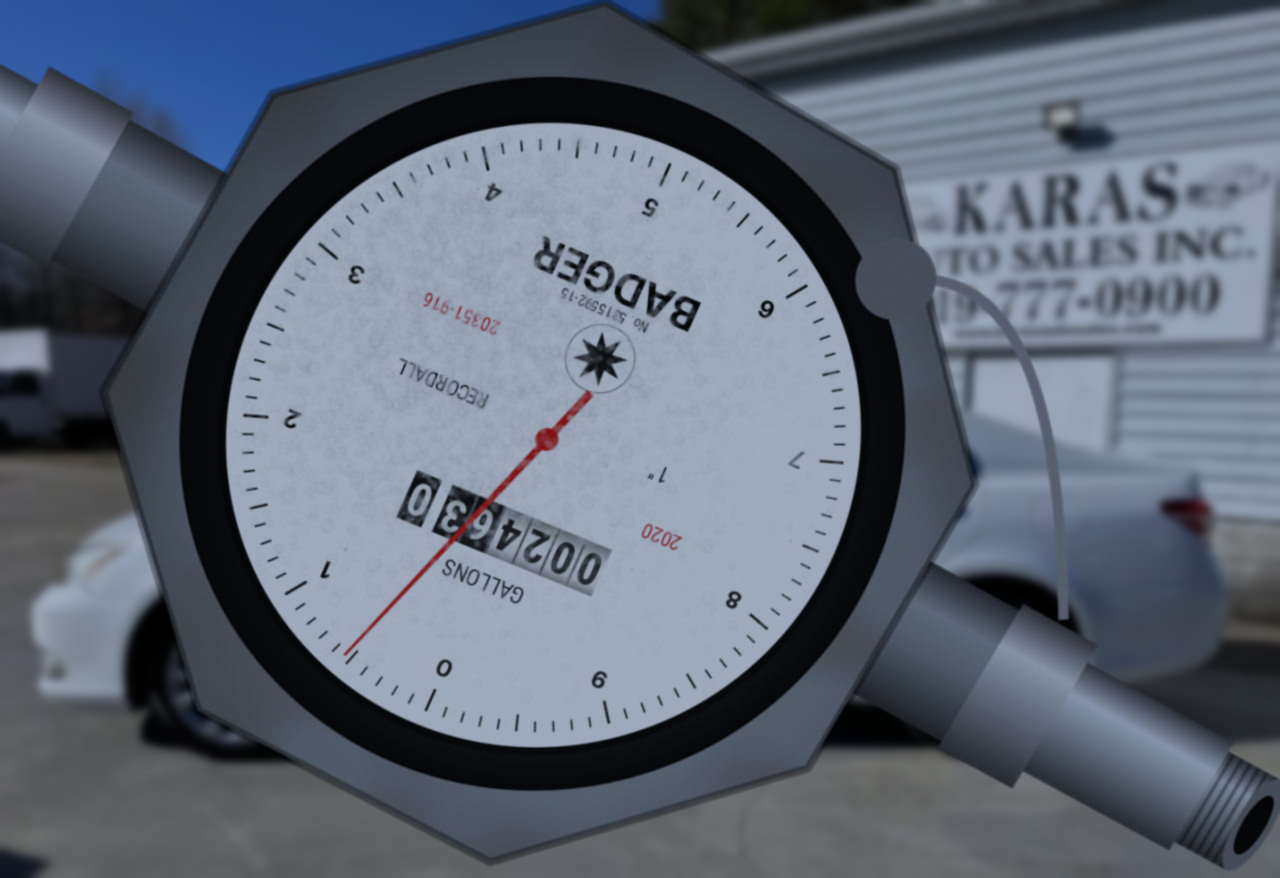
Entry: 24630.5 gal
